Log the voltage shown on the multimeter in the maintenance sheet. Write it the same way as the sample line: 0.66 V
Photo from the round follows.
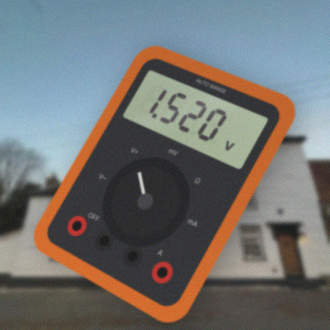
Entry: 1.520 V
